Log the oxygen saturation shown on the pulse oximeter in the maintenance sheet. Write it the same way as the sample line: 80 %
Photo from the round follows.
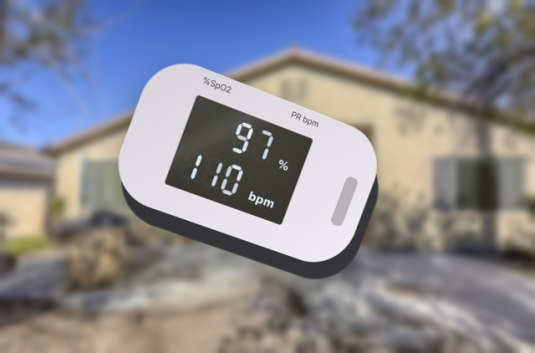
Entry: 97 %
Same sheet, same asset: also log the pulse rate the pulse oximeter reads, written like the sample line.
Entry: 110 bpm
